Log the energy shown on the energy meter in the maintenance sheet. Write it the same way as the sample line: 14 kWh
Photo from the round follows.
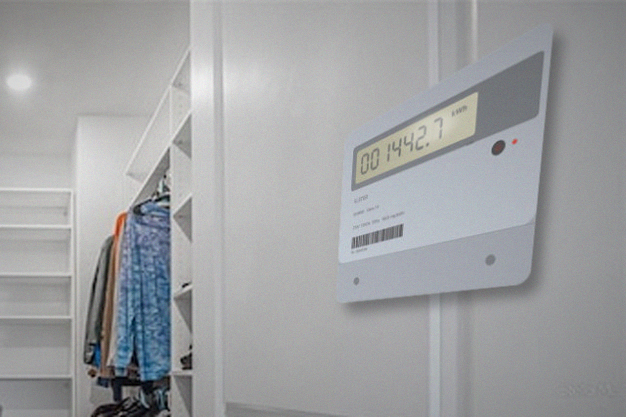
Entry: 1442.7 kWh
